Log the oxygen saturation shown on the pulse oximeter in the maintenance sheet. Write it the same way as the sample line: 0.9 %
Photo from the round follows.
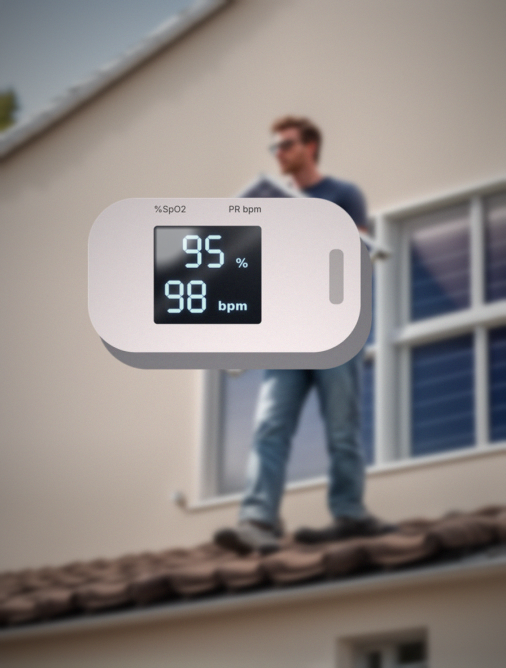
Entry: 95 %
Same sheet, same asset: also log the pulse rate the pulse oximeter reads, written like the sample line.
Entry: 98 bpm
